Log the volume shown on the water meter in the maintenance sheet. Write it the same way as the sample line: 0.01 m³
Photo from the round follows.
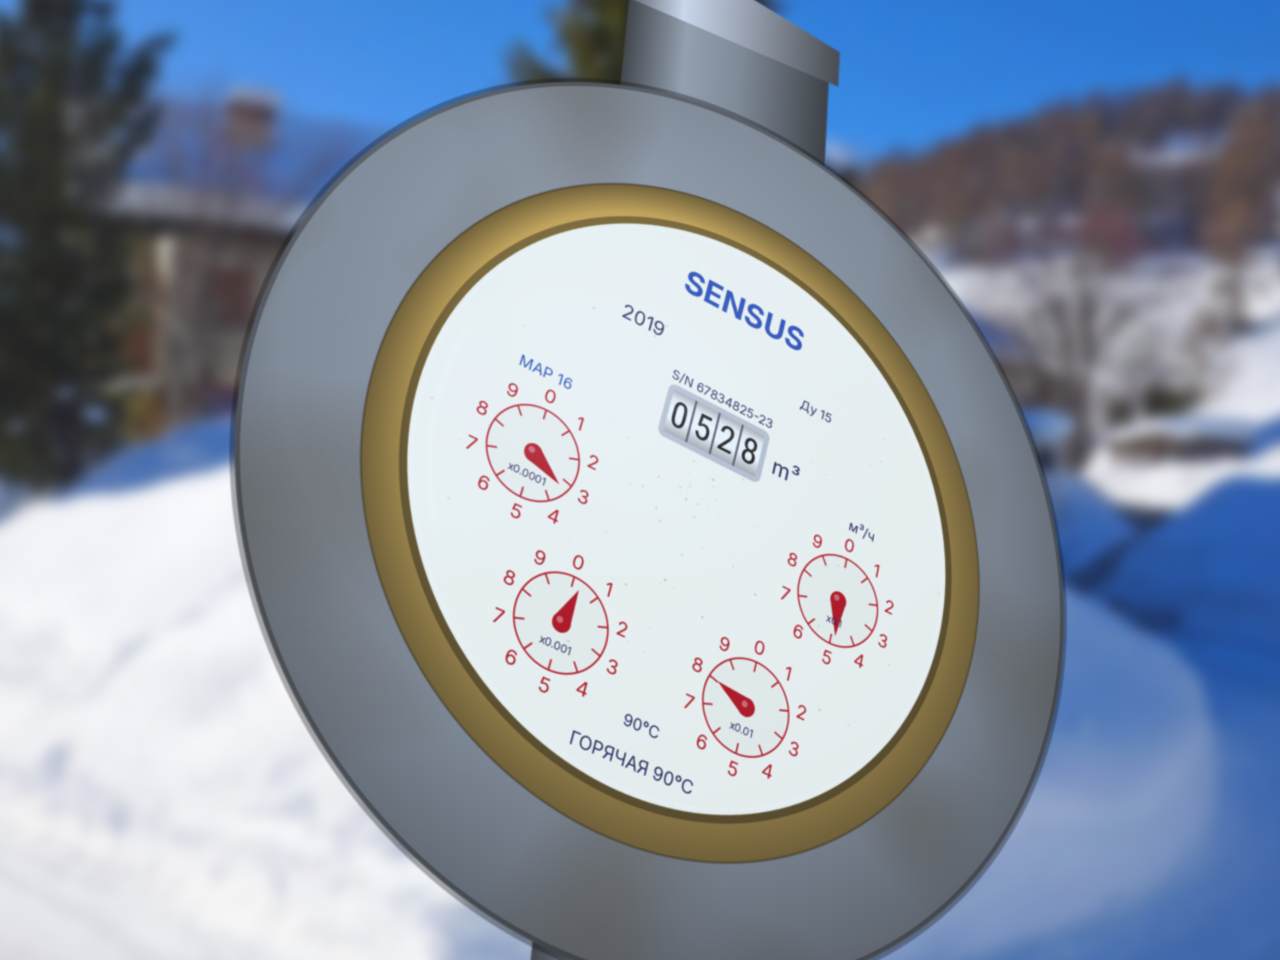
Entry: 528.4803 m³
